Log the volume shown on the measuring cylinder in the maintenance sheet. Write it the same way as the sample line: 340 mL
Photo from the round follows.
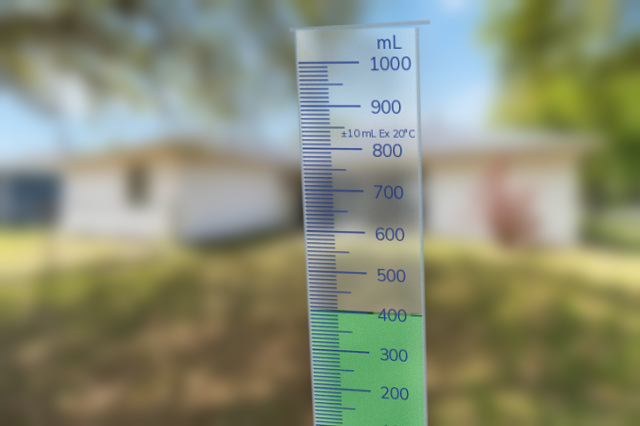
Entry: 400 mL
